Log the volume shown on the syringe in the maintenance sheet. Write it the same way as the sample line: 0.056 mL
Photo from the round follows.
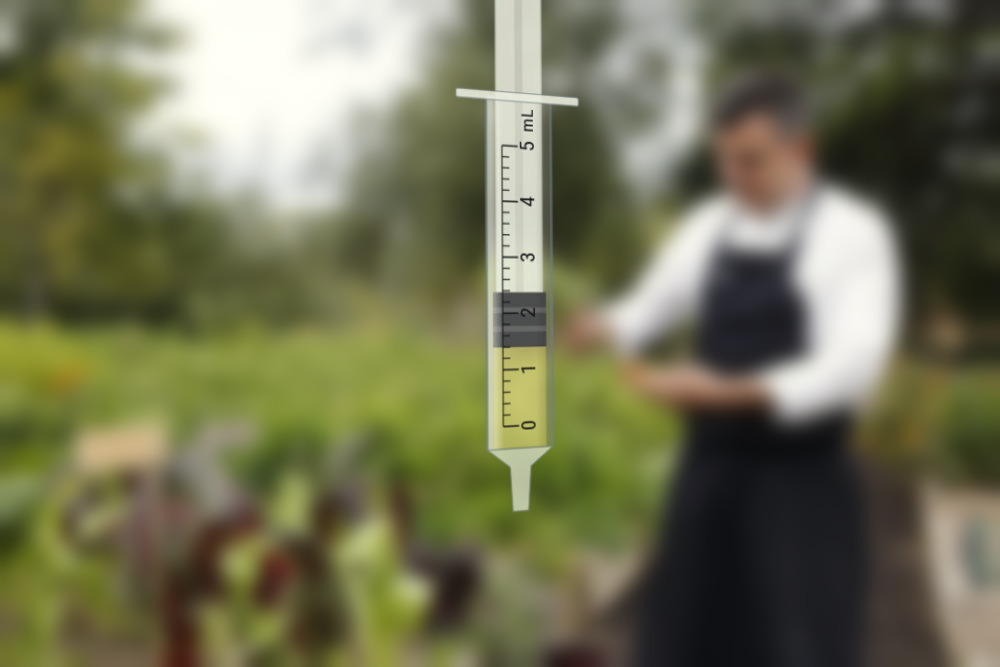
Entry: 1.4 mL
